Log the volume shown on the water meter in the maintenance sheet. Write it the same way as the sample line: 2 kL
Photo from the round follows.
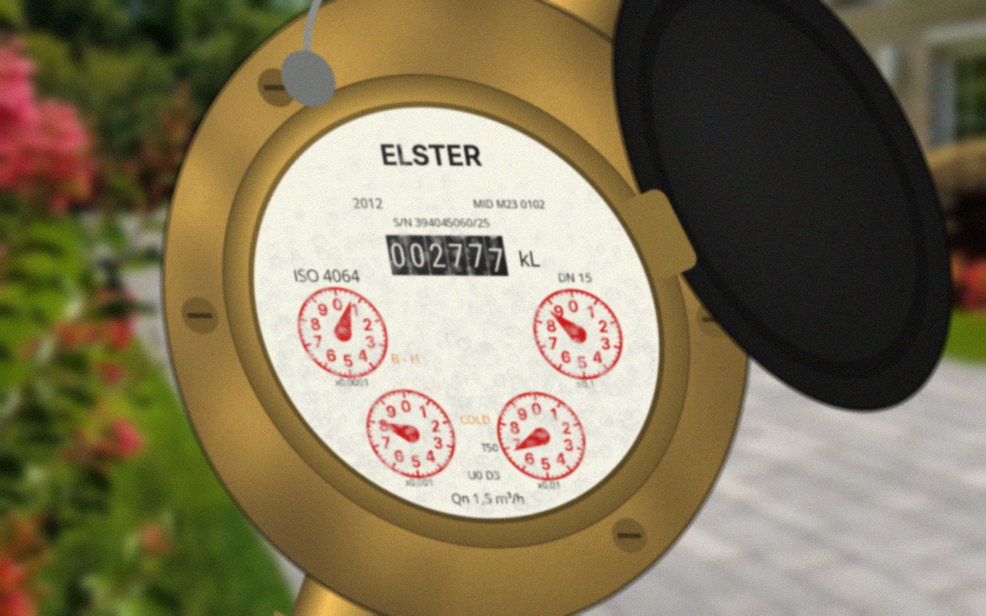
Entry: 2776.8680 kL
